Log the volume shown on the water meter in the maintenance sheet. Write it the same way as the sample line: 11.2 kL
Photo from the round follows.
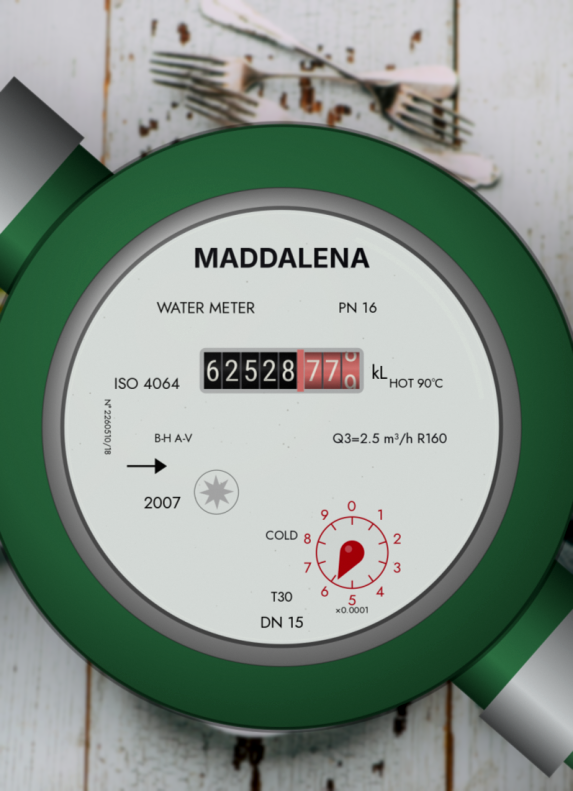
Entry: 62528.7785 kL
